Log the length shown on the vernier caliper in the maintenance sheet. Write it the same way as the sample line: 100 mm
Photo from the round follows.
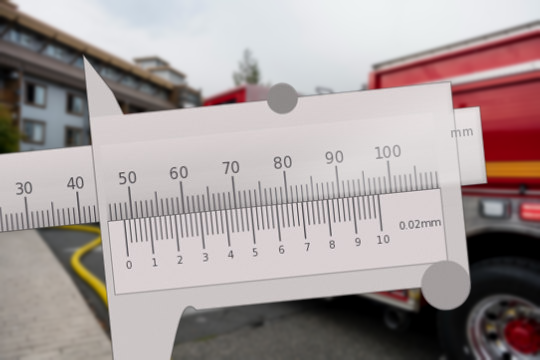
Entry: 48.5 mm
